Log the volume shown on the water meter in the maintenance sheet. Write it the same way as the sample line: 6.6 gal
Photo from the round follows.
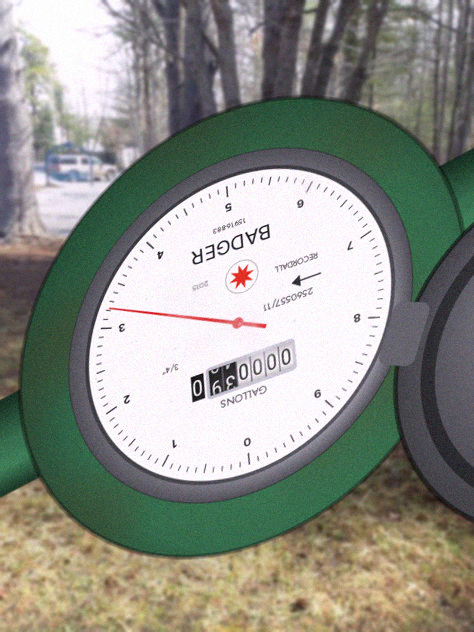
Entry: 393.2 gal
